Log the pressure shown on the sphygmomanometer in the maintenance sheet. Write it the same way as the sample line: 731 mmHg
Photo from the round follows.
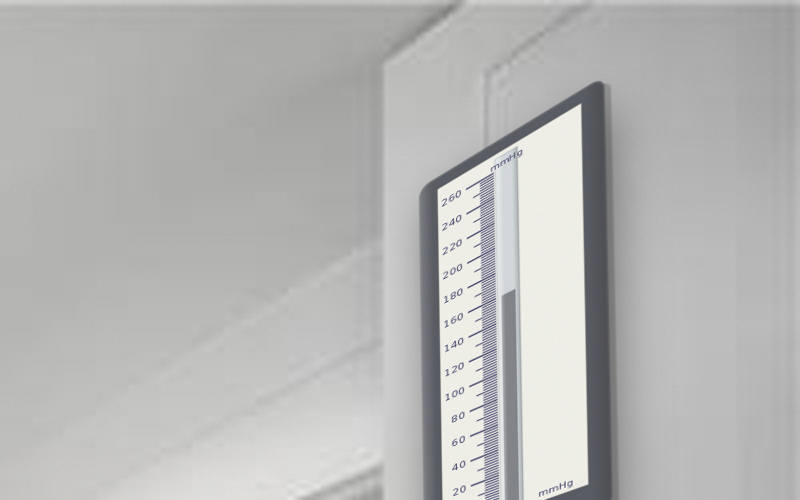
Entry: 160 mmHg
